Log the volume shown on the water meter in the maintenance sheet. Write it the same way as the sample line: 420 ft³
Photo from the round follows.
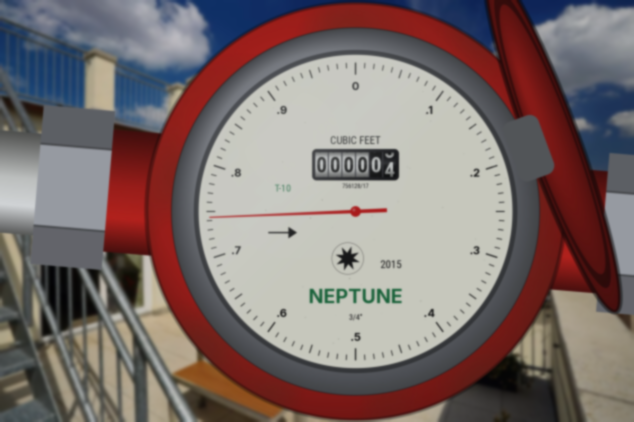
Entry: 3.74 ft³
